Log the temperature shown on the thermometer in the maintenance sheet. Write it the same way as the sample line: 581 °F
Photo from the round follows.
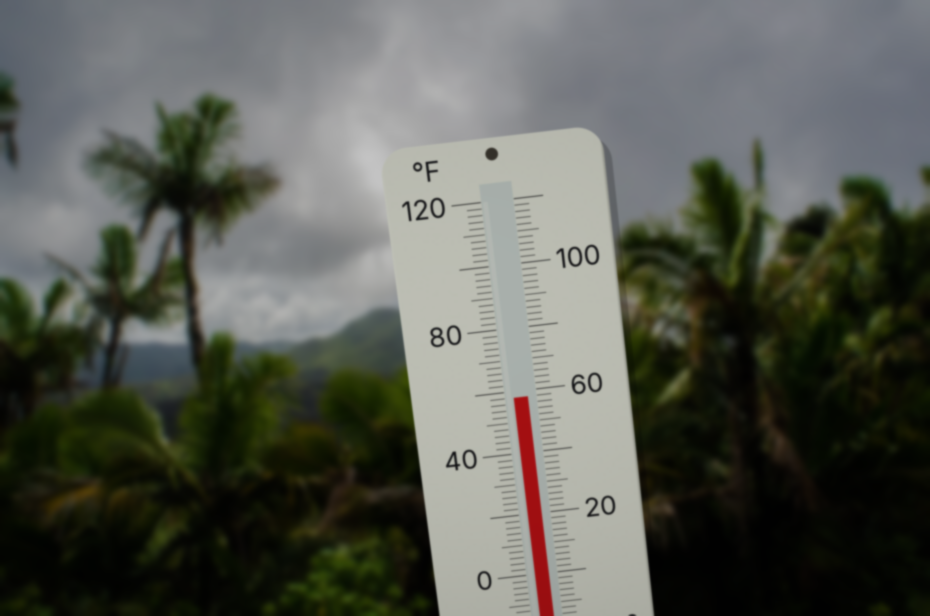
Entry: 58 °F
